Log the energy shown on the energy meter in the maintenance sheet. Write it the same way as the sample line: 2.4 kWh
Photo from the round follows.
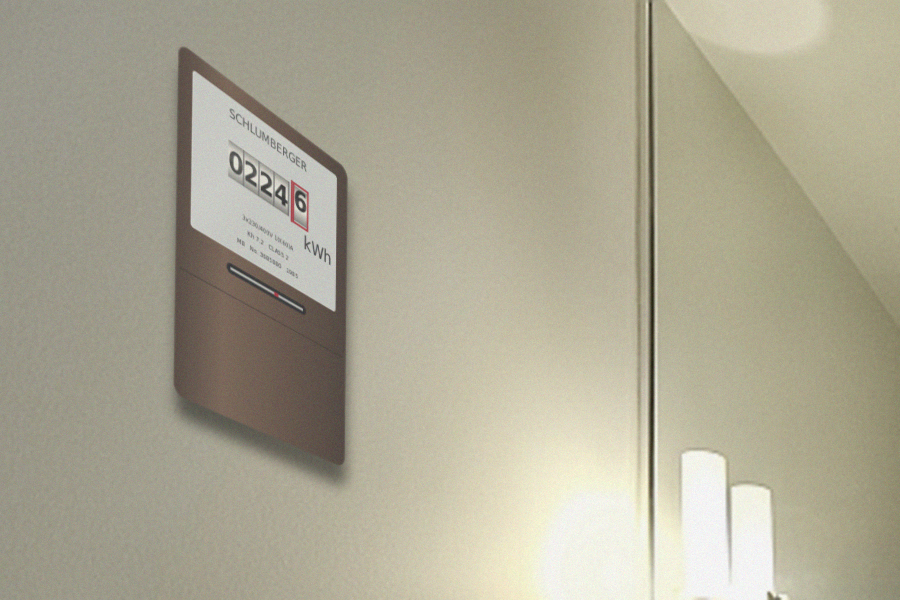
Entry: 224.6 kWh
